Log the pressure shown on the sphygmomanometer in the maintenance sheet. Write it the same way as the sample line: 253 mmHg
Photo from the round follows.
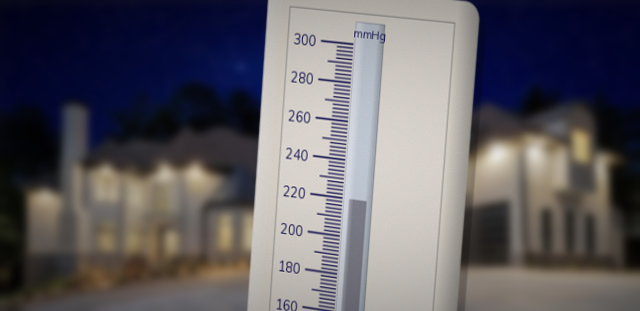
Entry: 220 mmHg
